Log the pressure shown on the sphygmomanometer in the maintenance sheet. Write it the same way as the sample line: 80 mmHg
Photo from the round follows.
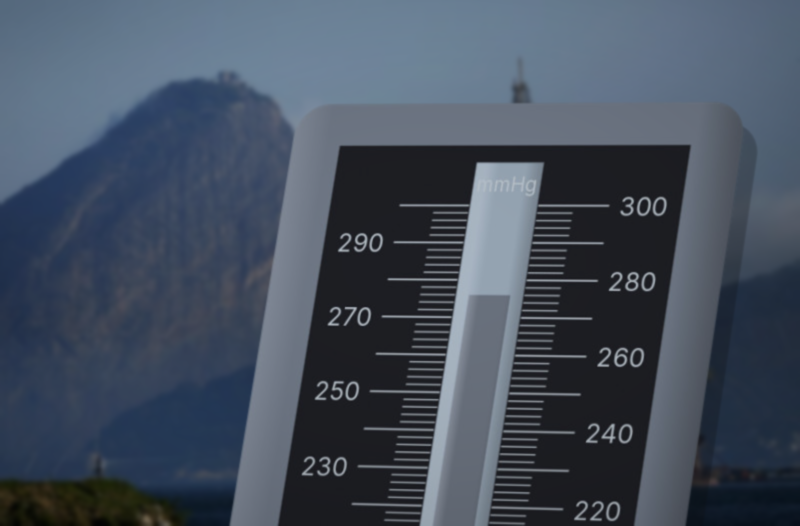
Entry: 276 mmHg
